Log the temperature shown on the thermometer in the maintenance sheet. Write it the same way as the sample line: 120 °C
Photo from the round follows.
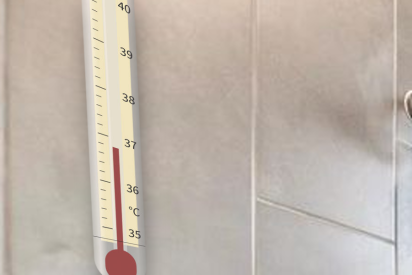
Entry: 36.8 °C
